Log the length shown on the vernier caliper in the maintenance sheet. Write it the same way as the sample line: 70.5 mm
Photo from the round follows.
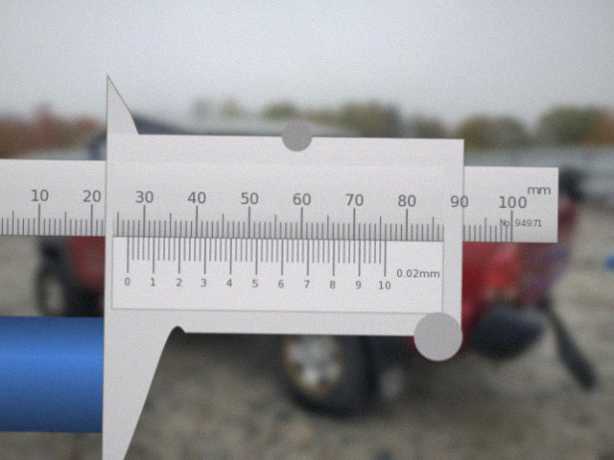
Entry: 27.0 mm
